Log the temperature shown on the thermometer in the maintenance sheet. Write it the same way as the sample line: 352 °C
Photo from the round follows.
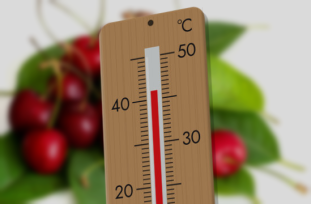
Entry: 42 °C
